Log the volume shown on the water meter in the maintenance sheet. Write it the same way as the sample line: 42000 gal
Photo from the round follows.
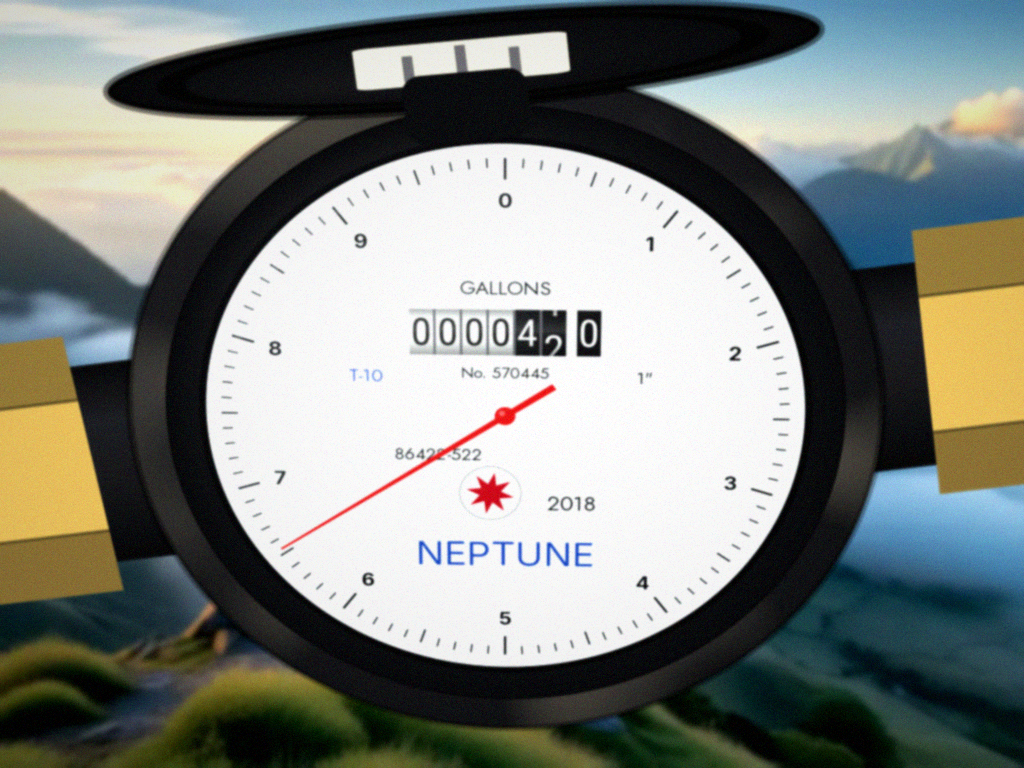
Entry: 416.5 gal
